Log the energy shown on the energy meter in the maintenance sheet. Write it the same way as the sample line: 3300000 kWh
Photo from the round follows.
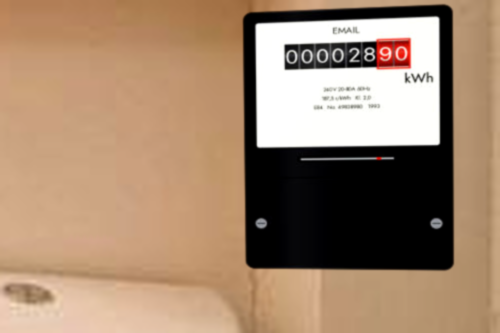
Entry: 28.90 kWh
